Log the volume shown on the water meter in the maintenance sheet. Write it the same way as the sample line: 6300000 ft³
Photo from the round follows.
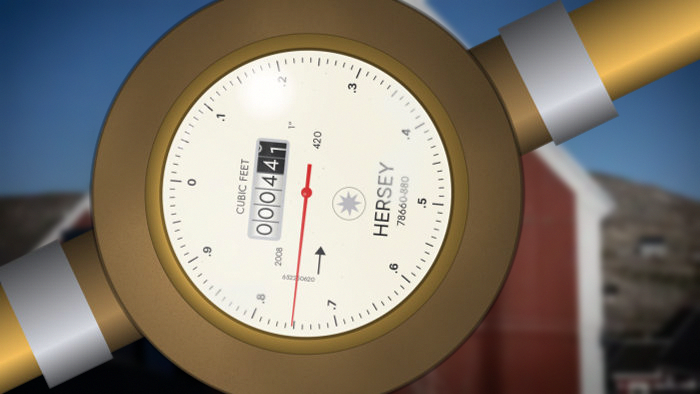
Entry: 440.75 ft³
